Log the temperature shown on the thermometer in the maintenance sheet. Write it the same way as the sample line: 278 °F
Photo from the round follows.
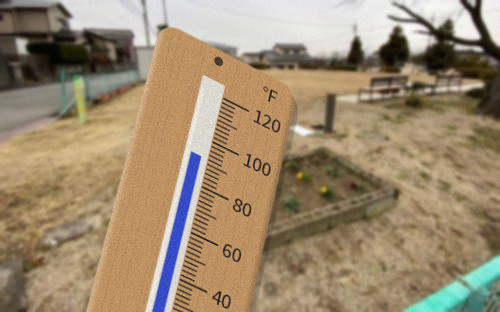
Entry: 92 °F
